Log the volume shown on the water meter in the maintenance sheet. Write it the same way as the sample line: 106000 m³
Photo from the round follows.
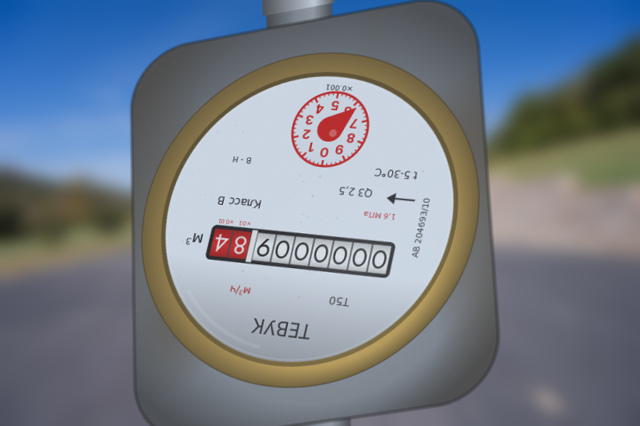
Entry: 9.846 m³
